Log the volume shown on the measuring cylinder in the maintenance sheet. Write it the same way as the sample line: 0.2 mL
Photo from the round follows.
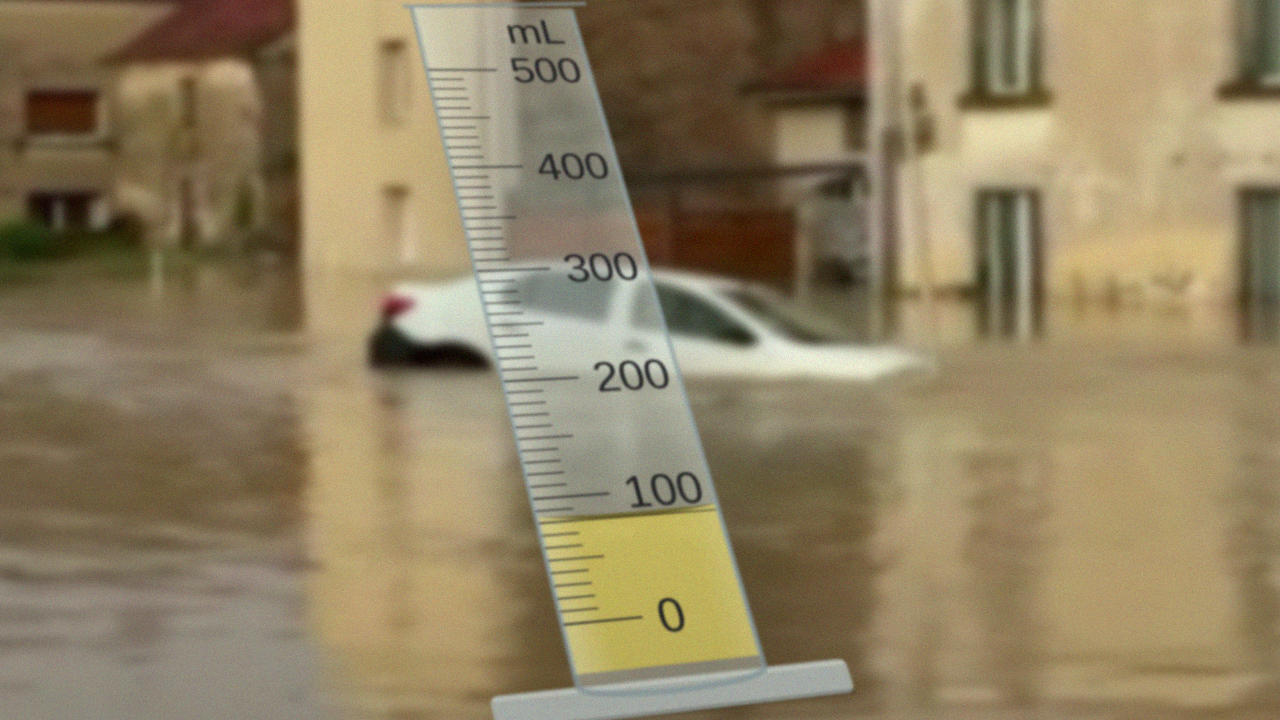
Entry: 80 mL
